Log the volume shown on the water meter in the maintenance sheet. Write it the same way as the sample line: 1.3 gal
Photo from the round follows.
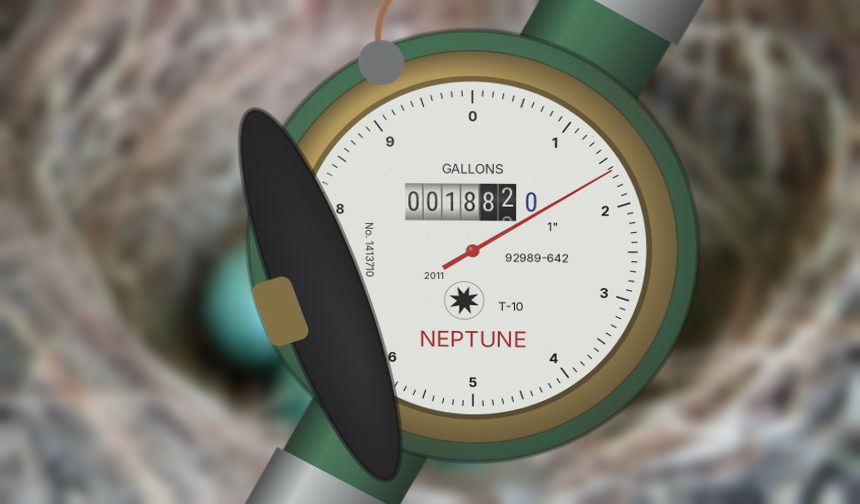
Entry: 18821.6 gal
